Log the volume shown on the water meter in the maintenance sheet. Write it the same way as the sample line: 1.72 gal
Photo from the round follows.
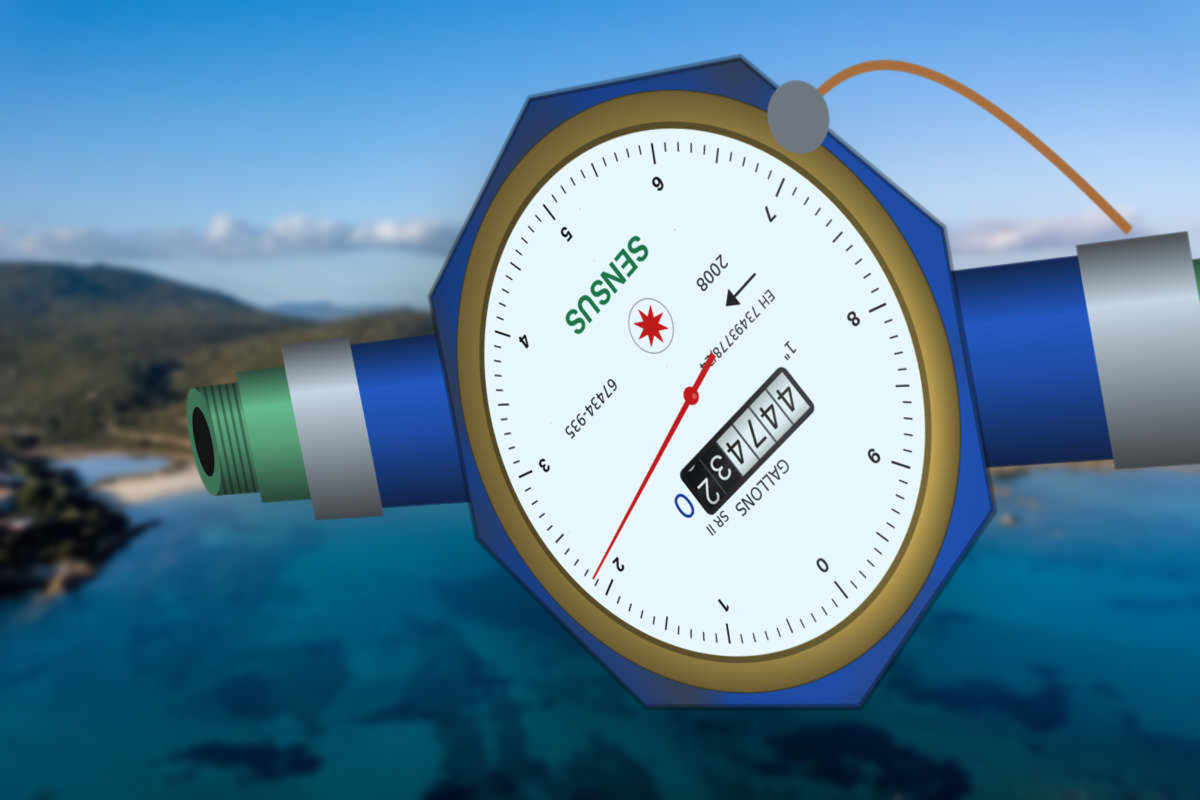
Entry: 4474322.1 gal
